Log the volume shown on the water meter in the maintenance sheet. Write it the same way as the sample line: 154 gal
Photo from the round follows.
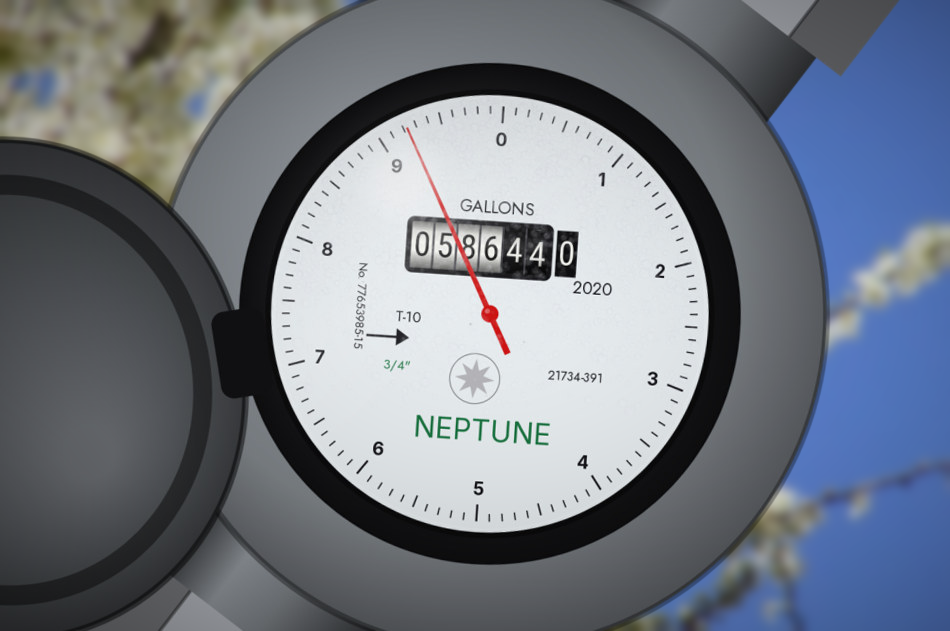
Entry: 586439.2 gal
